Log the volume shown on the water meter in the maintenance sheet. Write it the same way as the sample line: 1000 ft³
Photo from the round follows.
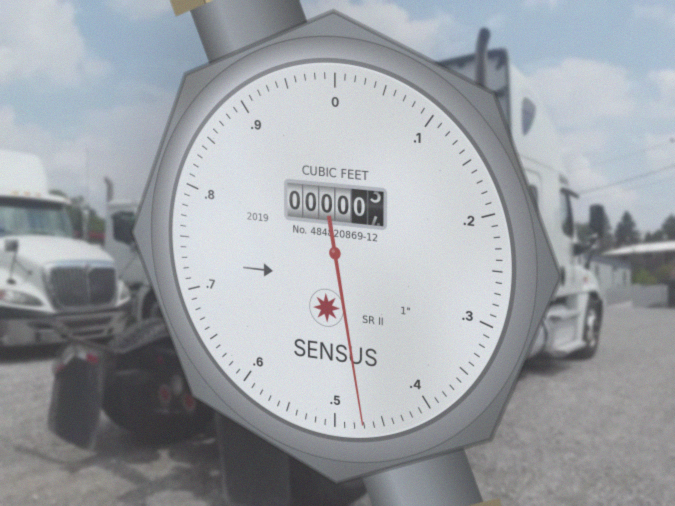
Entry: 3.47 ft³
